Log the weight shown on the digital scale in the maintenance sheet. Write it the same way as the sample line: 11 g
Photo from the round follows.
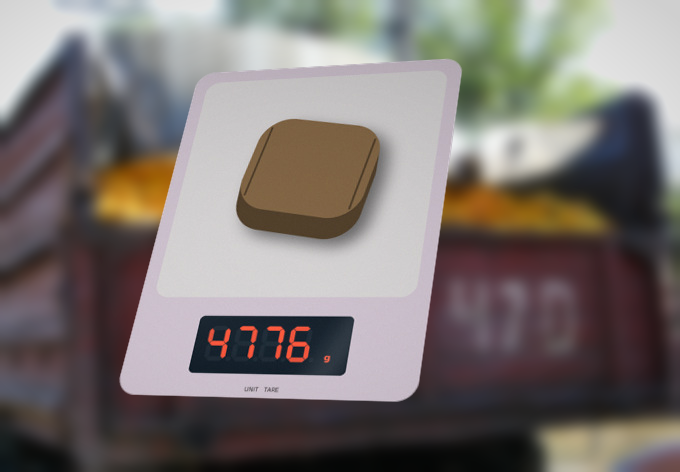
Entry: 4776 g
